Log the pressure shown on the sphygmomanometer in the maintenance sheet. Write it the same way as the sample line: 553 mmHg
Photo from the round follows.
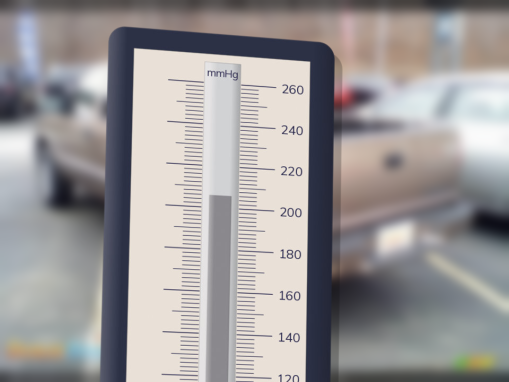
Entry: 206 mmHg
